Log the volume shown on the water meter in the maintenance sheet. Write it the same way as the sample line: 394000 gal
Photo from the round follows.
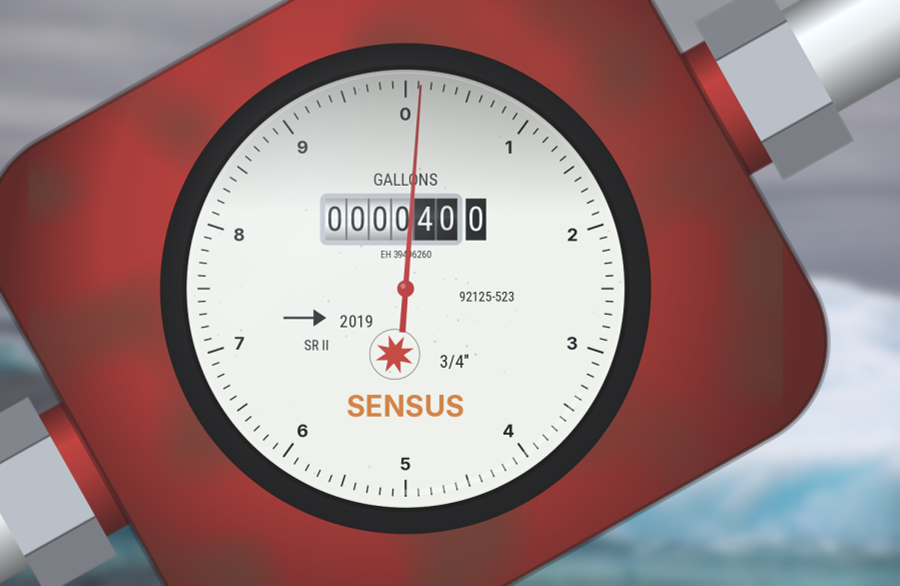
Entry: 400.1 gal
